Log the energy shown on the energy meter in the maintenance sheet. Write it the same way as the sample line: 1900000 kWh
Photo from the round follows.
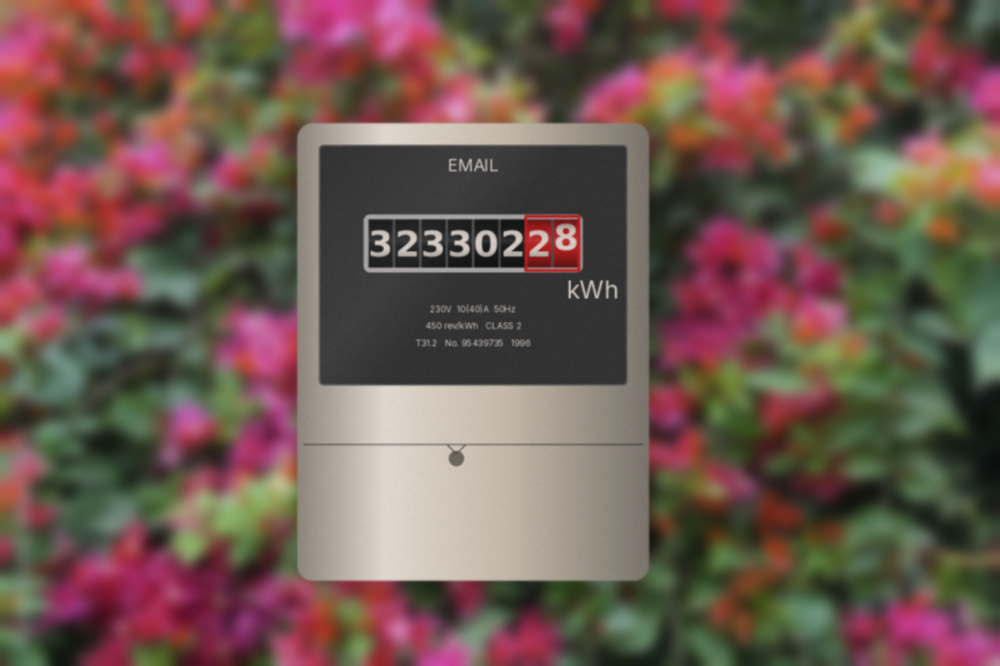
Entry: 323302.28 kWh
